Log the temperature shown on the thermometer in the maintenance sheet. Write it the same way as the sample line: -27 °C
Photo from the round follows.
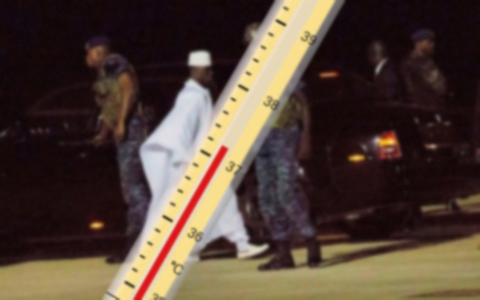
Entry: 37.2 °C
